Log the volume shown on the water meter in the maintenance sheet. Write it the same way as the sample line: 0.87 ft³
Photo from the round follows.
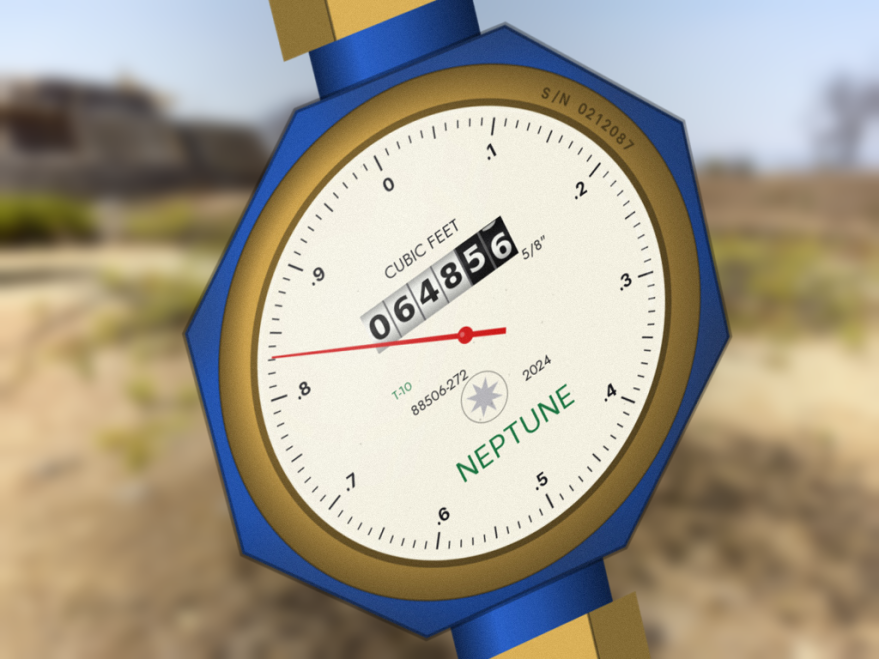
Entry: 64855.83 ft³
